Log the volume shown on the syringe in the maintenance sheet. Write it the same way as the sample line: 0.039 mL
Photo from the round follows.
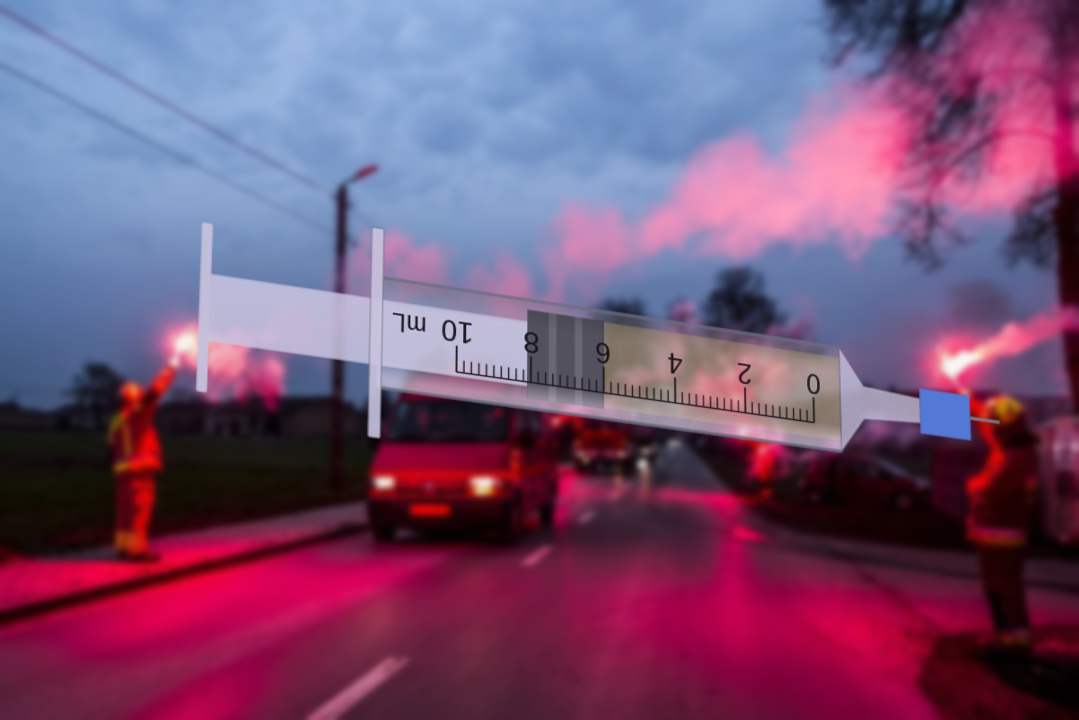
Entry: 6 mL
